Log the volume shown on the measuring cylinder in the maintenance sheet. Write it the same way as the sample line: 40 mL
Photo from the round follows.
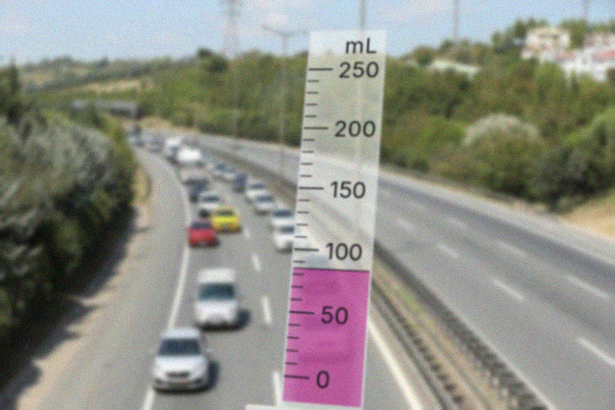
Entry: 85 mL
